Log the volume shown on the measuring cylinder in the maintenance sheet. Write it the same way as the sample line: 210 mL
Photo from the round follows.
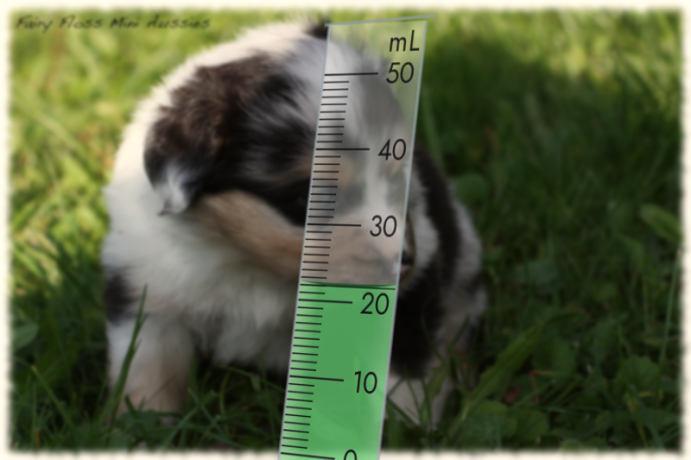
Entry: 22 mL
